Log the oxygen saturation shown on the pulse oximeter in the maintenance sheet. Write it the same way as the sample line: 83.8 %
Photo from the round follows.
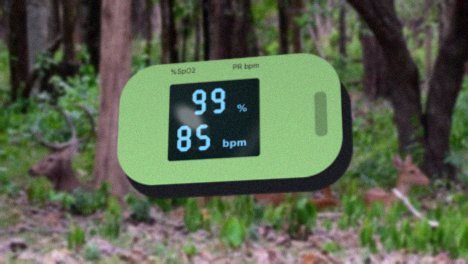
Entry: 99 %
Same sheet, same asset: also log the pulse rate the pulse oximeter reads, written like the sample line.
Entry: 85 bpm
